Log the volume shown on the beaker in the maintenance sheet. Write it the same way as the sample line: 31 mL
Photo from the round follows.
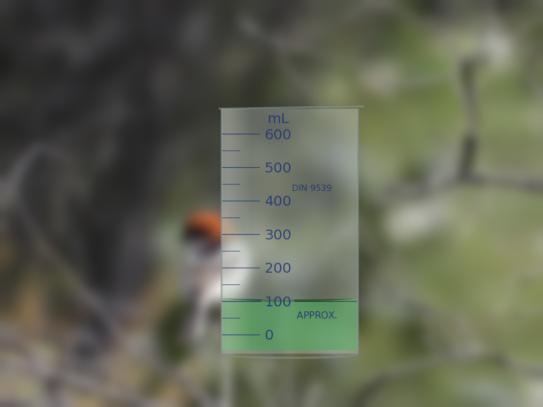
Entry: 100 mL
